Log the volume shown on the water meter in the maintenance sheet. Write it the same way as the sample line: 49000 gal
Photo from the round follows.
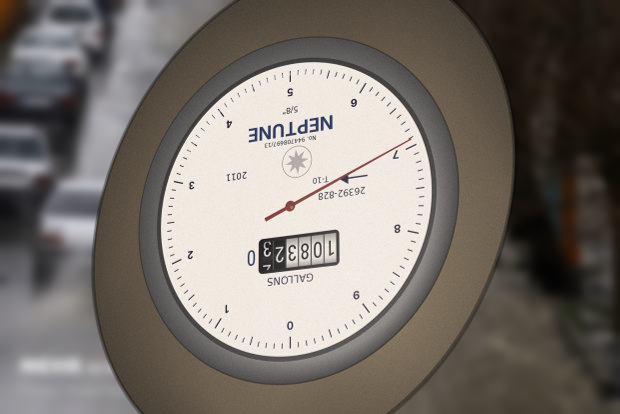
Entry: 1083226.9 gal
